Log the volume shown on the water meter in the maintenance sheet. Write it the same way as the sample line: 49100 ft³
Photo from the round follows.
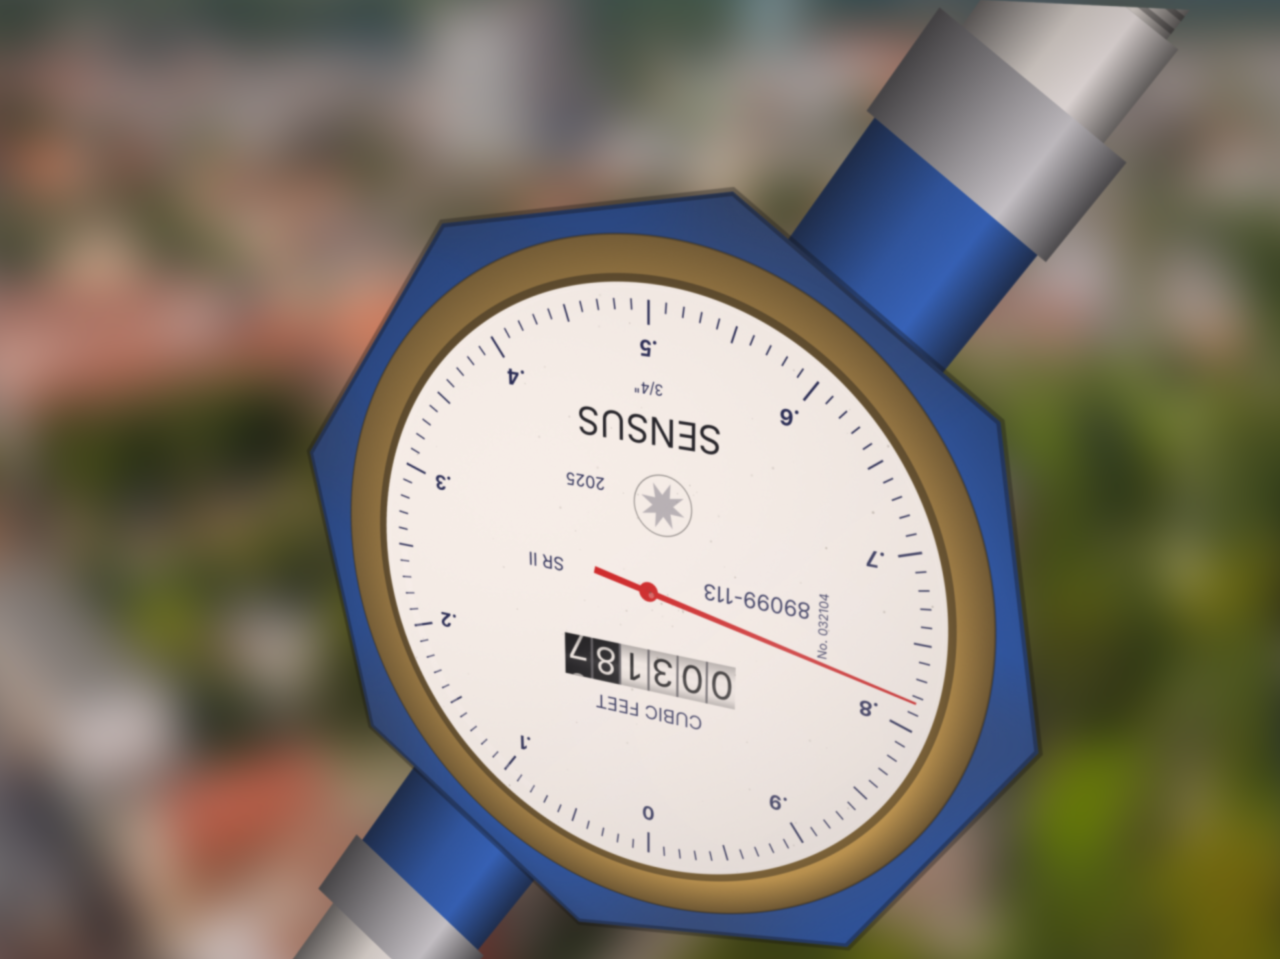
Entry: 3186.78 ft³
